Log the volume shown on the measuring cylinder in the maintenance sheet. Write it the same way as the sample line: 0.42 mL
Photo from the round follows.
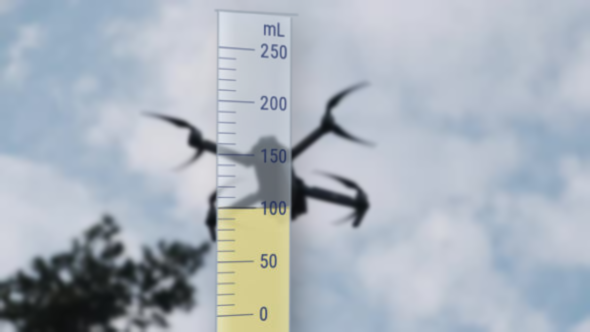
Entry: 100 mL
